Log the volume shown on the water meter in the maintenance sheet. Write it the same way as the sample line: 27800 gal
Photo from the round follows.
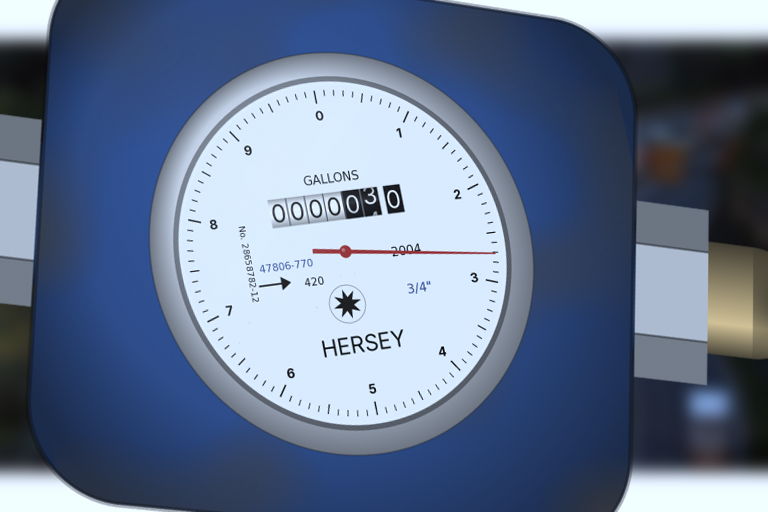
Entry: 32.7 gal
